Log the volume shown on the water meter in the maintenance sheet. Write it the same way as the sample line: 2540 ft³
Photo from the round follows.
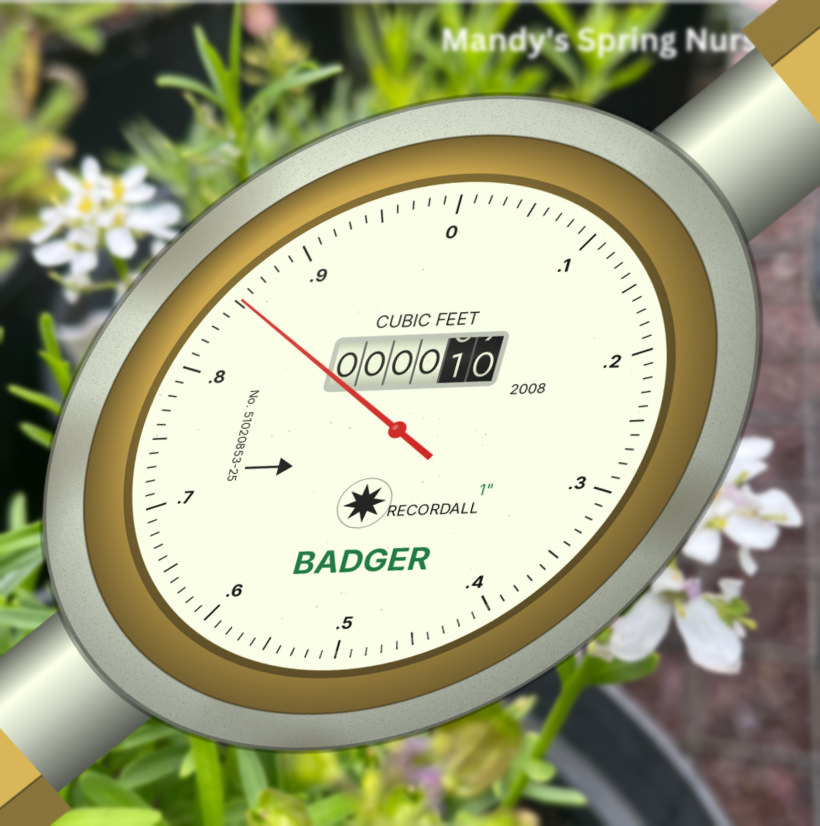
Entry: 9.85 ft³
